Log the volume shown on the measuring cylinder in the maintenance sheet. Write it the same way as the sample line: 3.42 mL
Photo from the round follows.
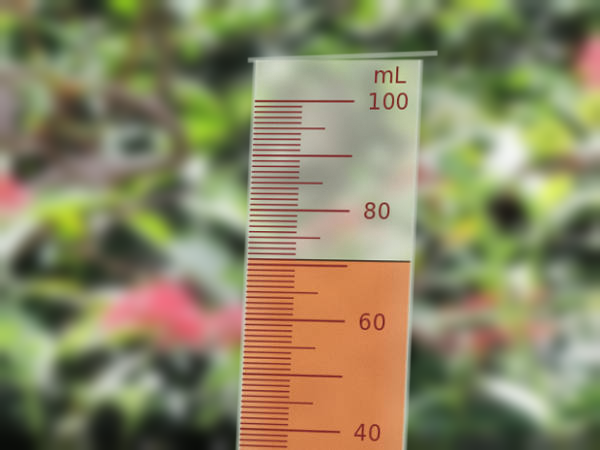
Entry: 71 mL
